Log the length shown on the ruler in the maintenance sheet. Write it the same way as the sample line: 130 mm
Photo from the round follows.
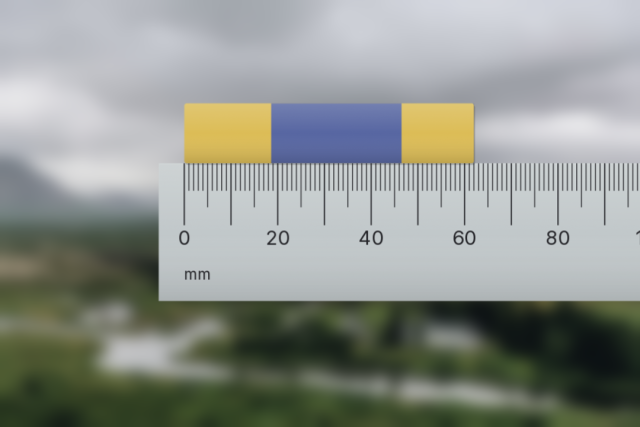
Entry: 62 mm
